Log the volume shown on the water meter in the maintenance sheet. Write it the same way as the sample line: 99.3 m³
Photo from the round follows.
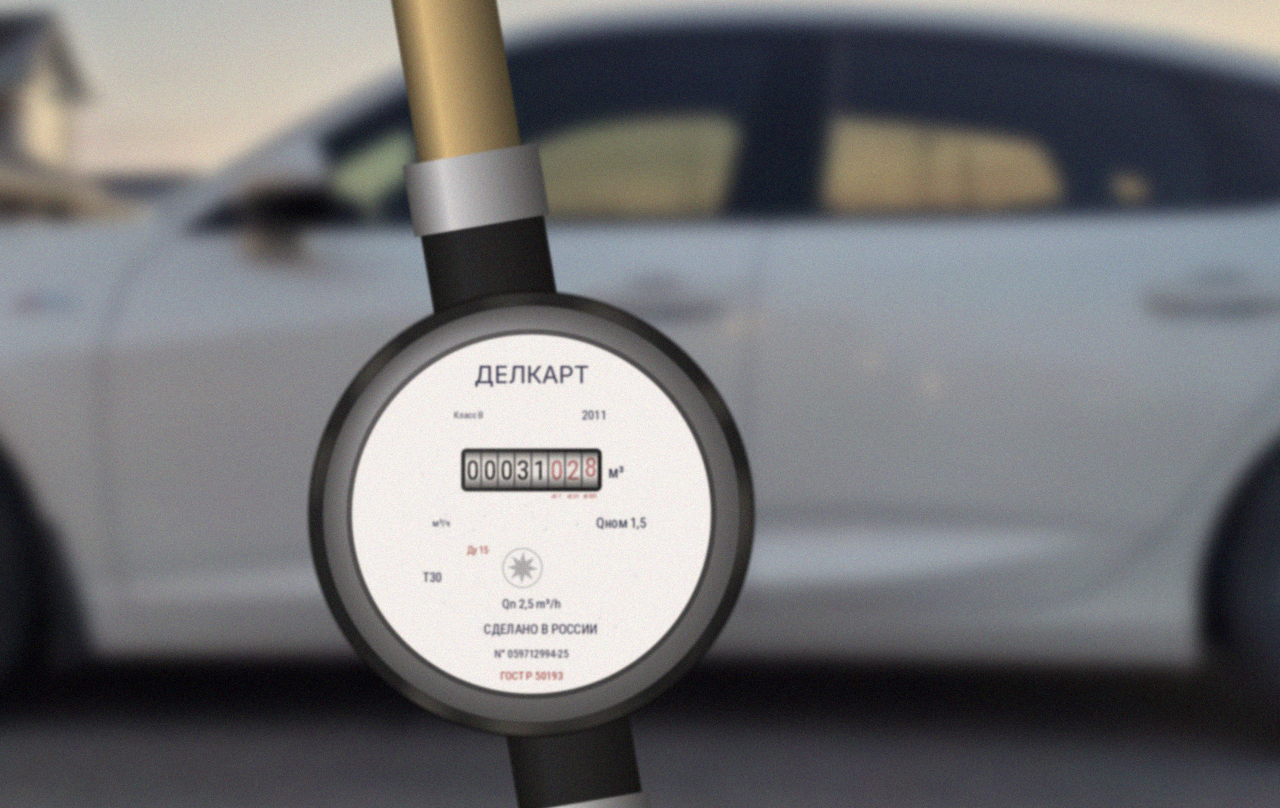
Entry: 31.028 m³
